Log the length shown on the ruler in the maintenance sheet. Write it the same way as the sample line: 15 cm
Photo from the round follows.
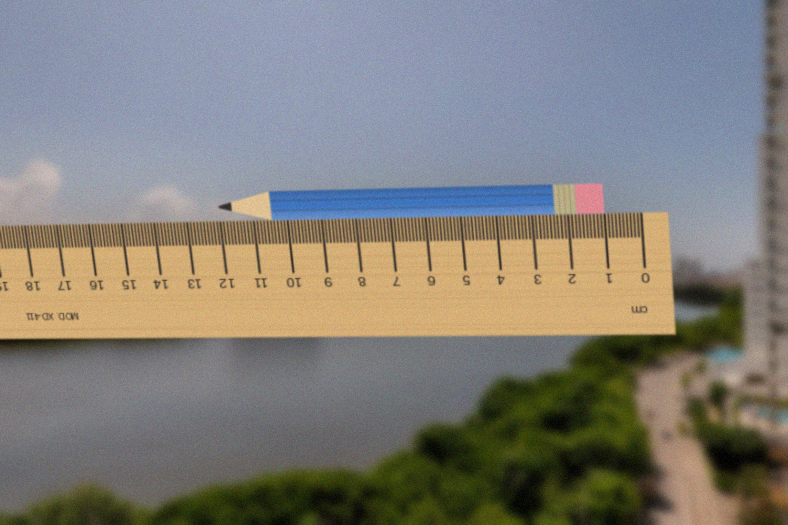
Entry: 11 cm
